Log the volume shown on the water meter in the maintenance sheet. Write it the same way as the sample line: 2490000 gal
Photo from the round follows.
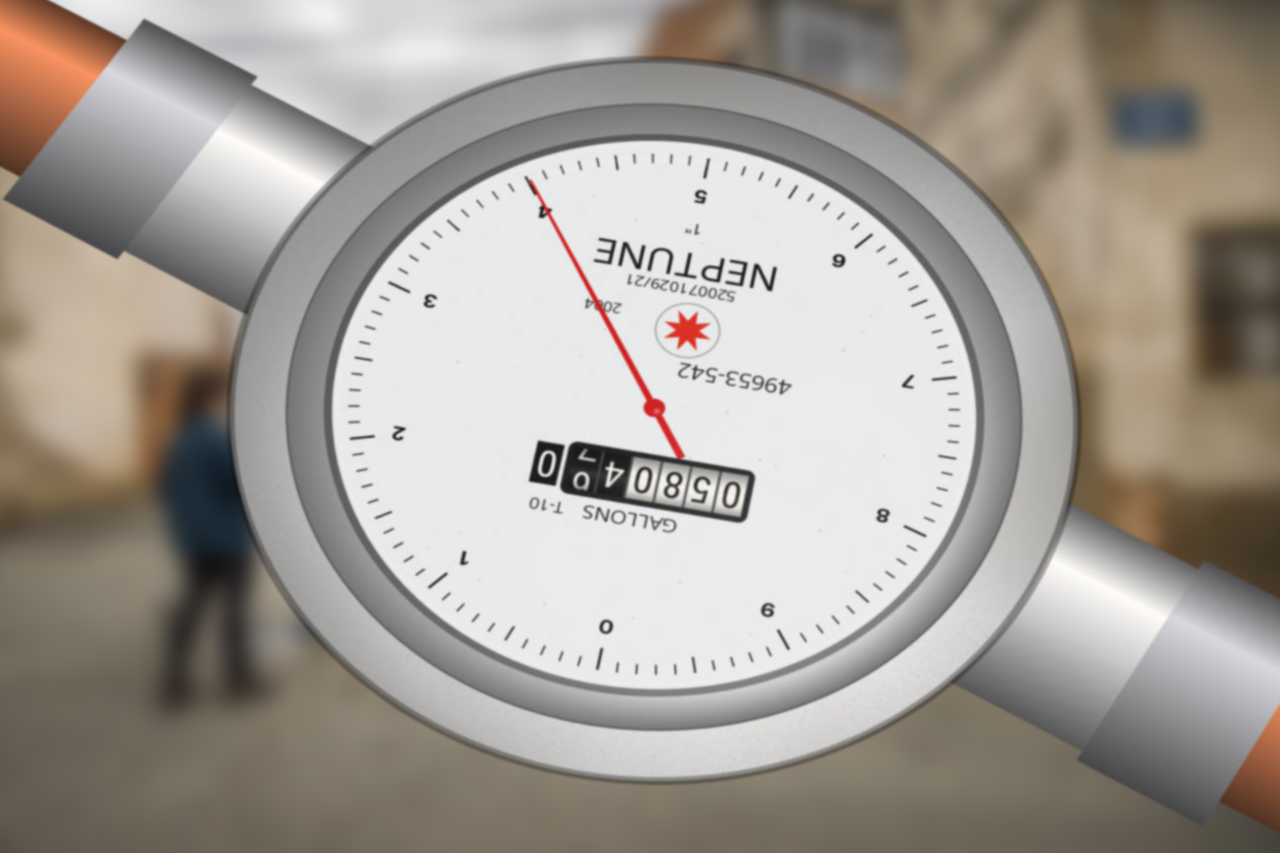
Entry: 580464.0 gal
